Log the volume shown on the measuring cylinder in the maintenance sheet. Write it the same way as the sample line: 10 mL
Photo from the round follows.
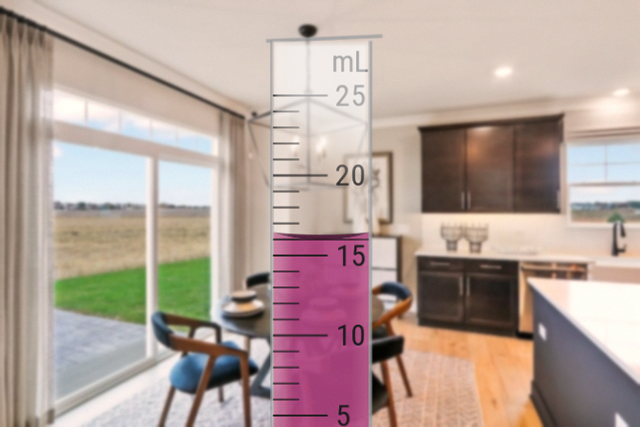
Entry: 16 mL
